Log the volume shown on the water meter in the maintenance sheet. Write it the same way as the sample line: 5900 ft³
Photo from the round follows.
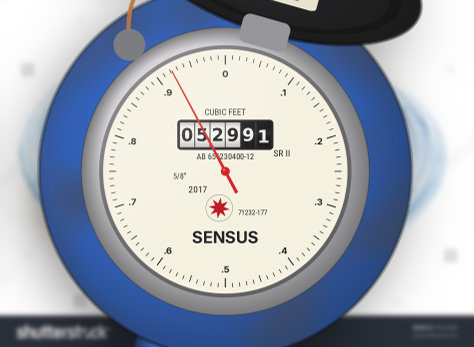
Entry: 52990.92 ft³
